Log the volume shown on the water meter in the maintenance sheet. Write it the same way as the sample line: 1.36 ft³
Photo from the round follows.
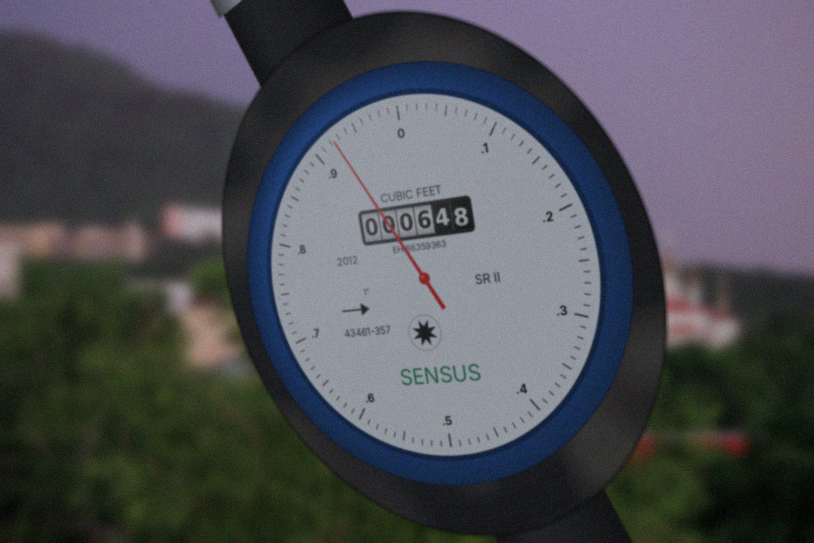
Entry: 647.92 ft³
